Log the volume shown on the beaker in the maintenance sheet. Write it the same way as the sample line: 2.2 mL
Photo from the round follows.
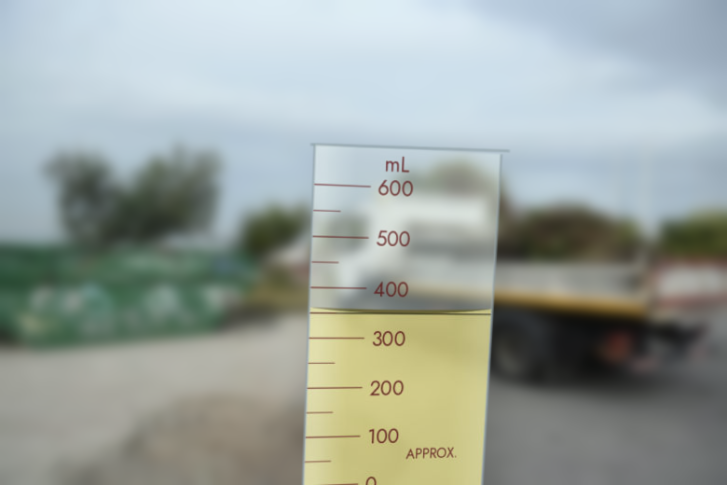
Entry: 350 mL
